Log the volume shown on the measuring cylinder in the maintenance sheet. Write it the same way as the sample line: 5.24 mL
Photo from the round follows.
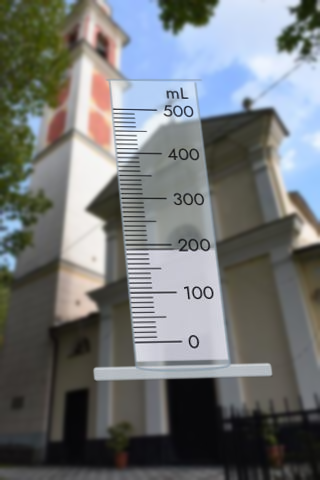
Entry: 190 mL
